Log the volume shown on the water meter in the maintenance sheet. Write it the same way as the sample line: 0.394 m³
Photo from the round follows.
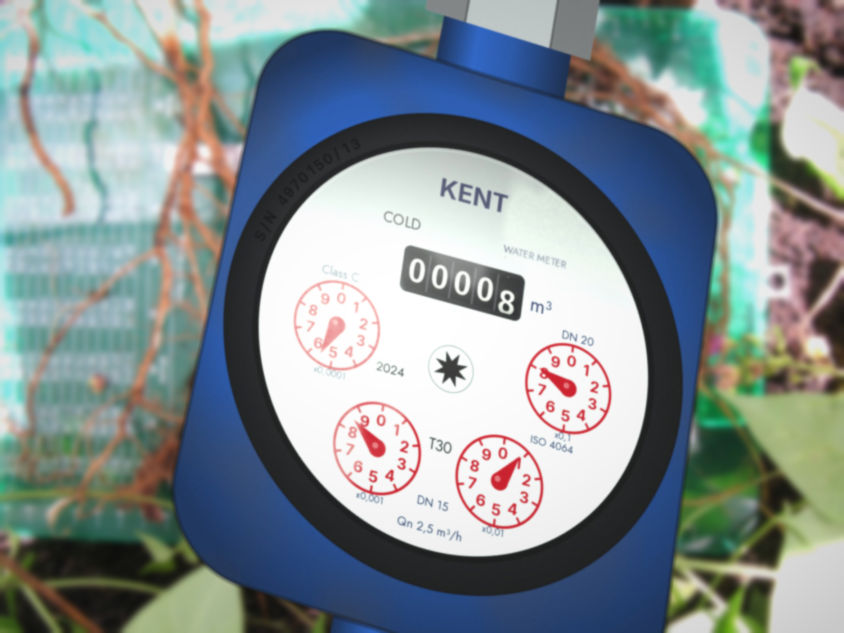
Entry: 7.8085 m³
